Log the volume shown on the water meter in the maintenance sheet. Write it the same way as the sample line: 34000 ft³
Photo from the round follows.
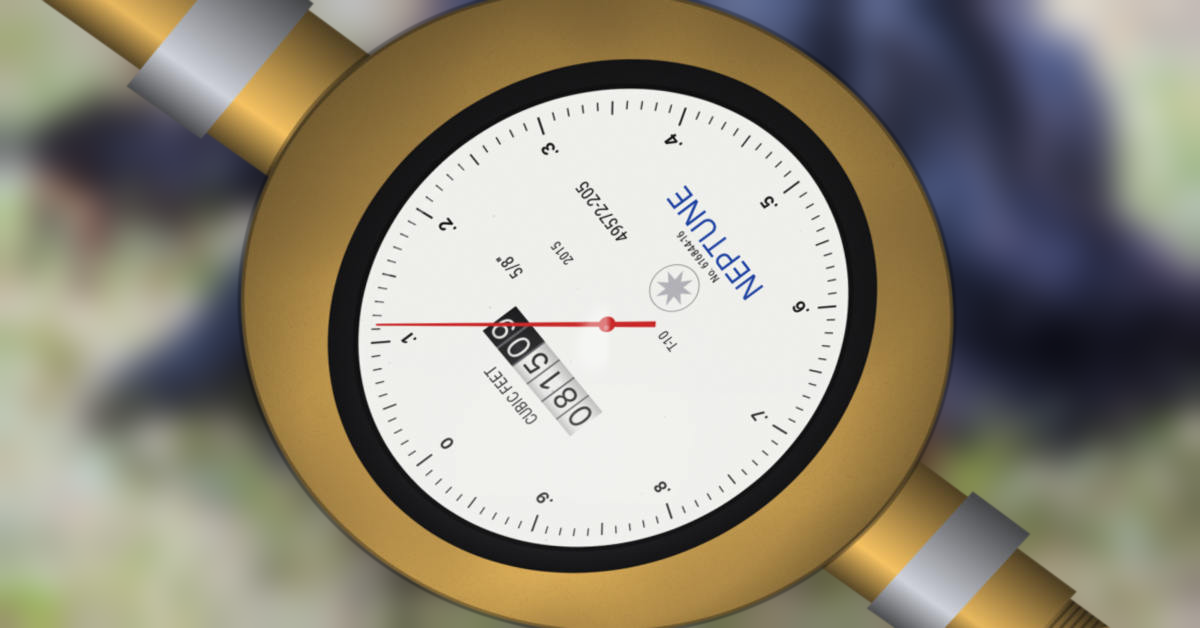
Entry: 81509.11 ft³
